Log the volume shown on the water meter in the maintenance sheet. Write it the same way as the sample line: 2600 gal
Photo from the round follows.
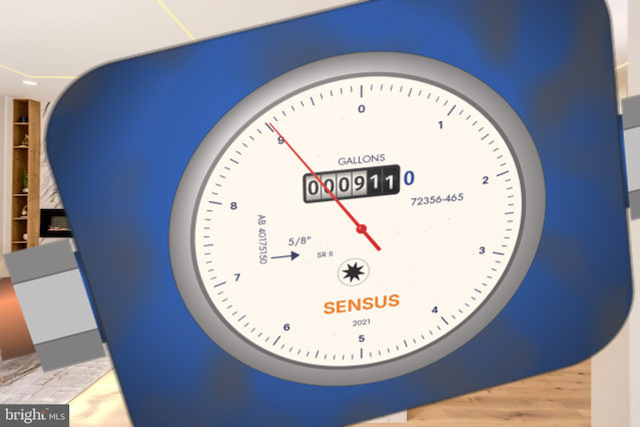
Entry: 9109.0 gal
